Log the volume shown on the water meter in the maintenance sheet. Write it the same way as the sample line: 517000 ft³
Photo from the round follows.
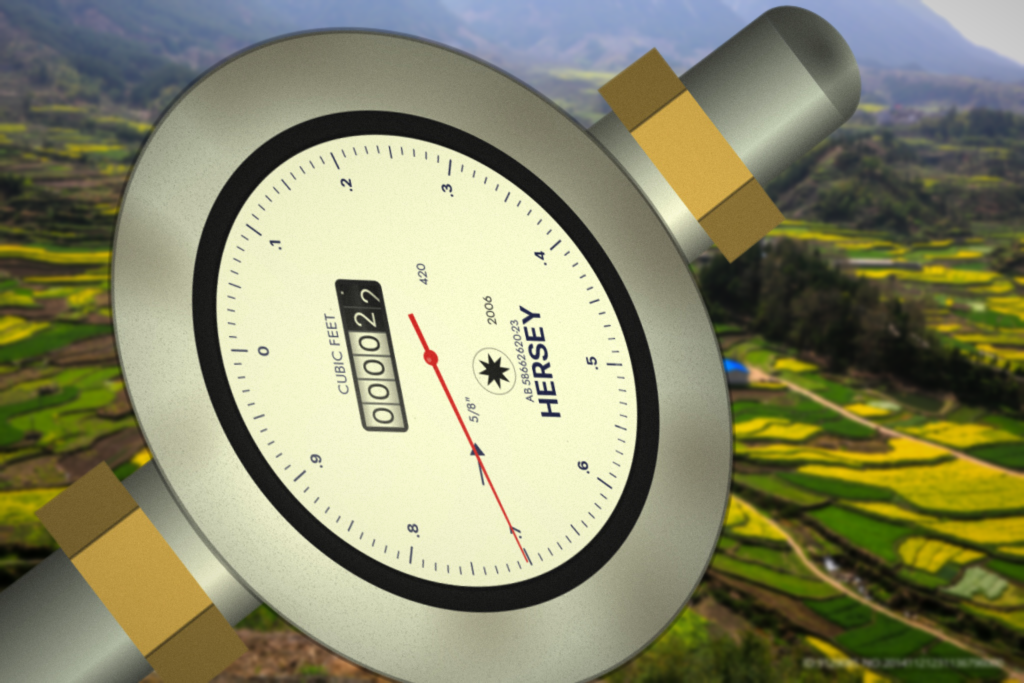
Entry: 21.70 ft³
